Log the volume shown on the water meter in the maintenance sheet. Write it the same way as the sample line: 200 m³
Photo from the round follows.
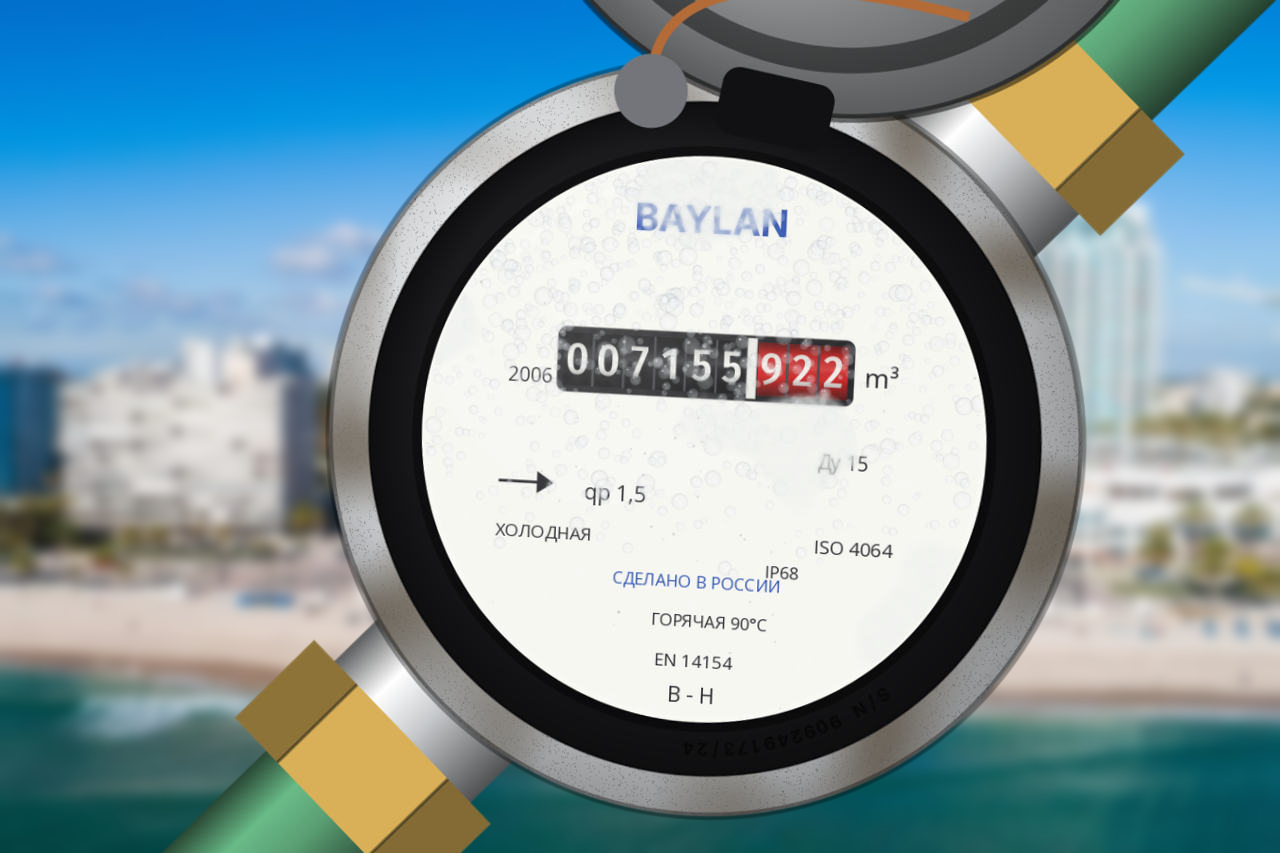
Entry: 7155.922 m³
